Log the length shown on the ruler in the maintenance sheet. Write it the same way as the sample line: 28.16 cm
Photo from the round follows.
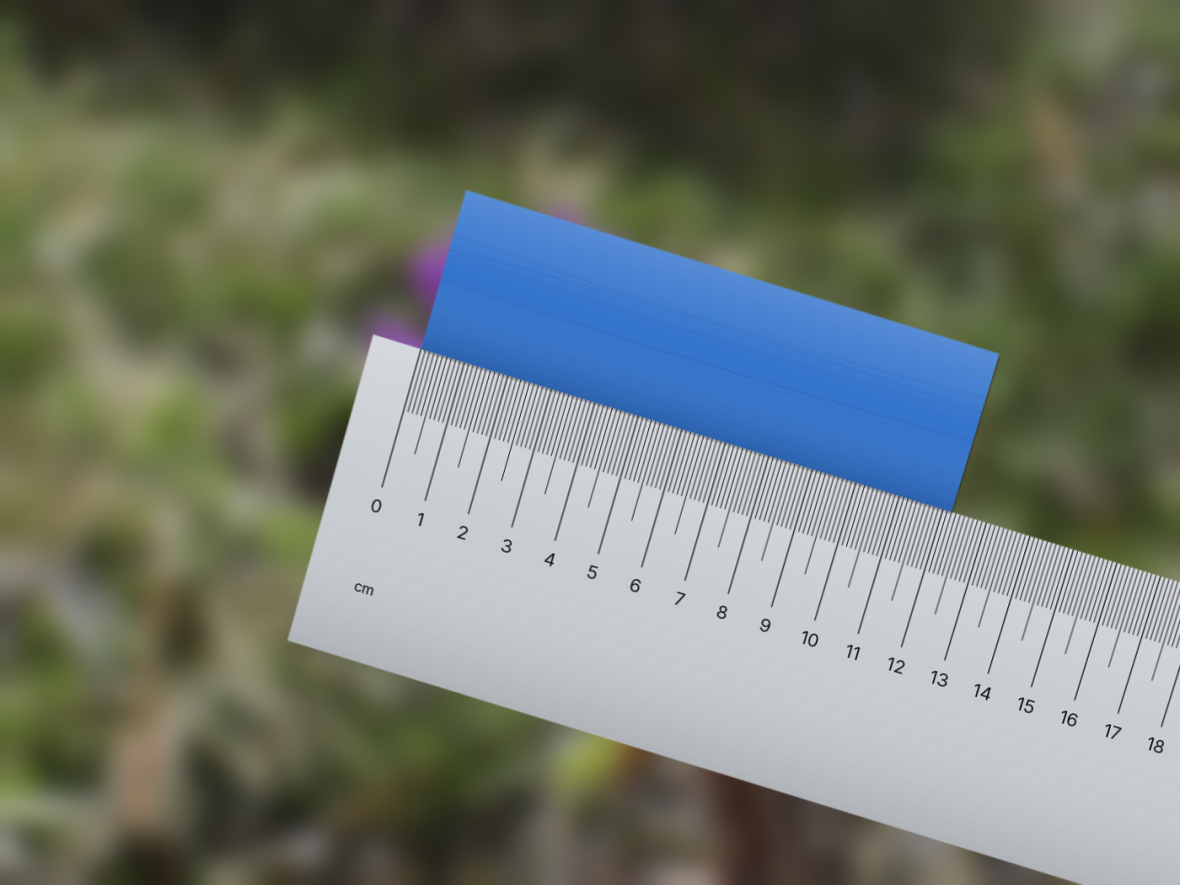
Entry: 12.2 cm
